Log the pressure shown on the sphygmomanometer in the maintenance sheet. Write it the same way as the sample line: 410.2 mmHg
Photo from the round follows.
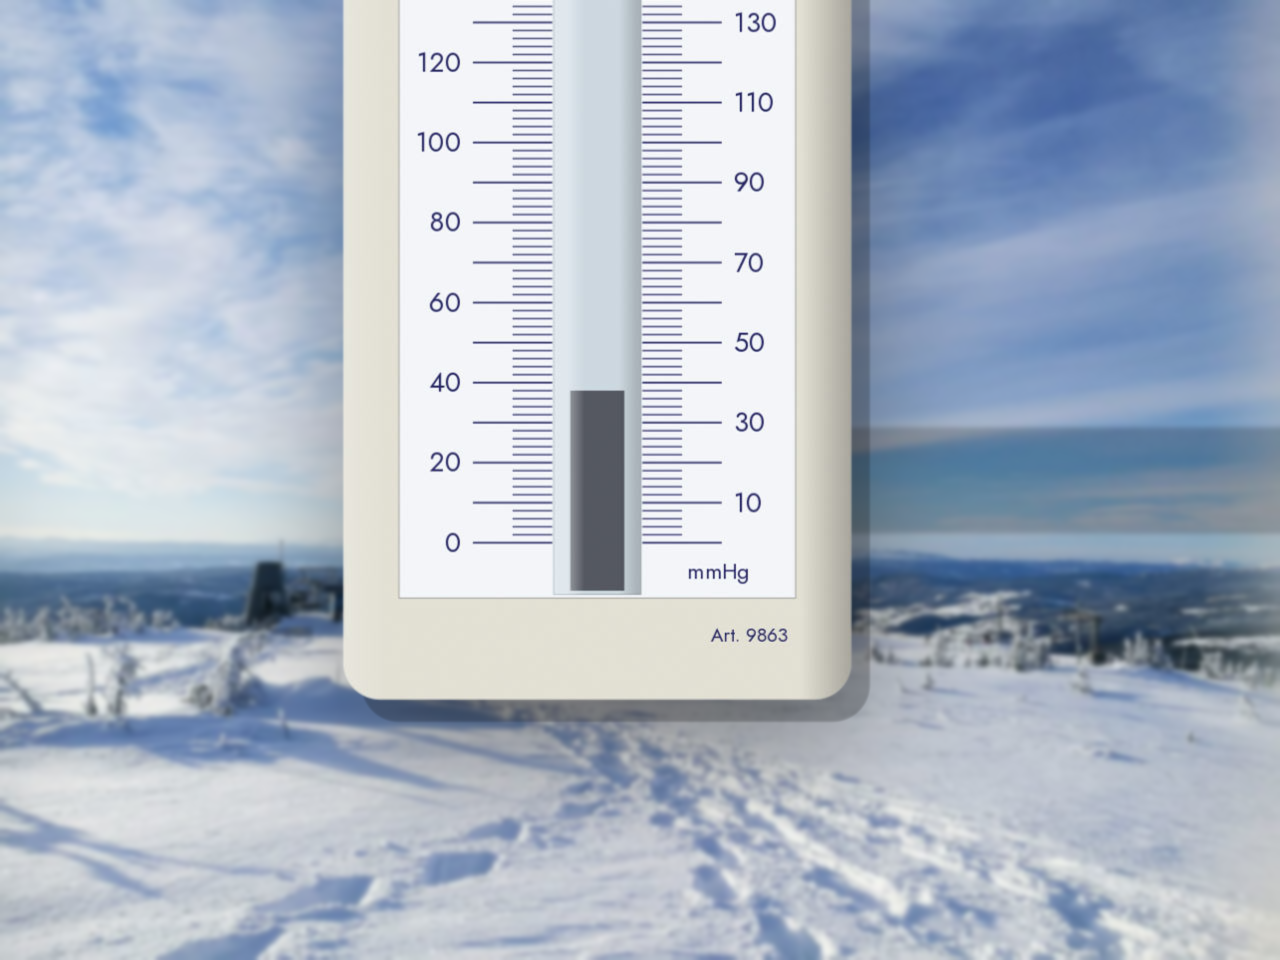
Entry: 38 mmHg
